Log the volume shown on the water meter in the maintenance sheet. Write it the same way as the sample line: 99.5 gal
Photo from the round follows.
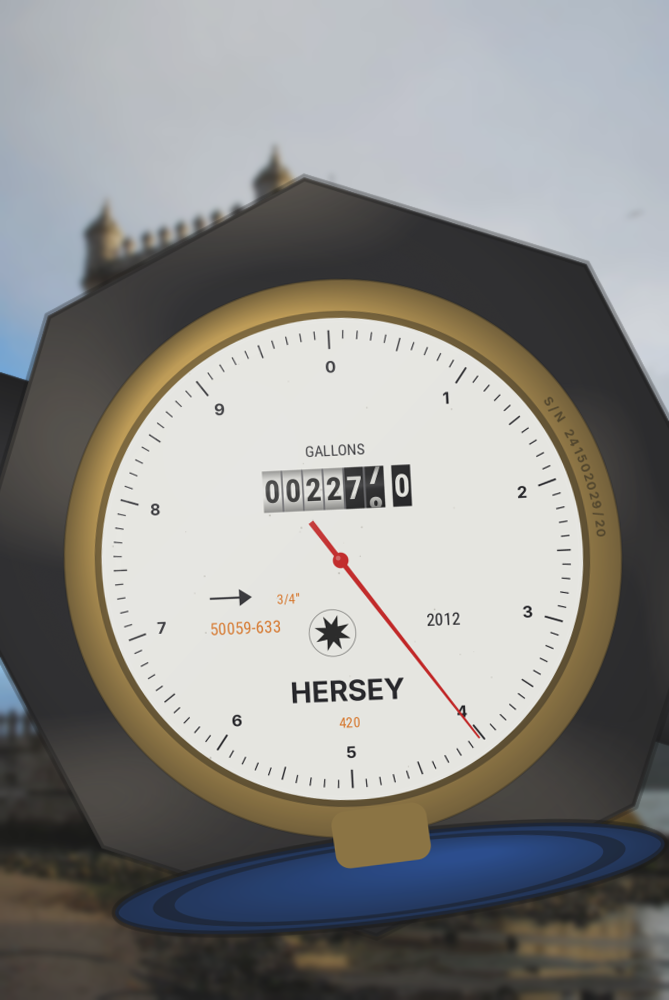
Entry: 22774.0 gal
